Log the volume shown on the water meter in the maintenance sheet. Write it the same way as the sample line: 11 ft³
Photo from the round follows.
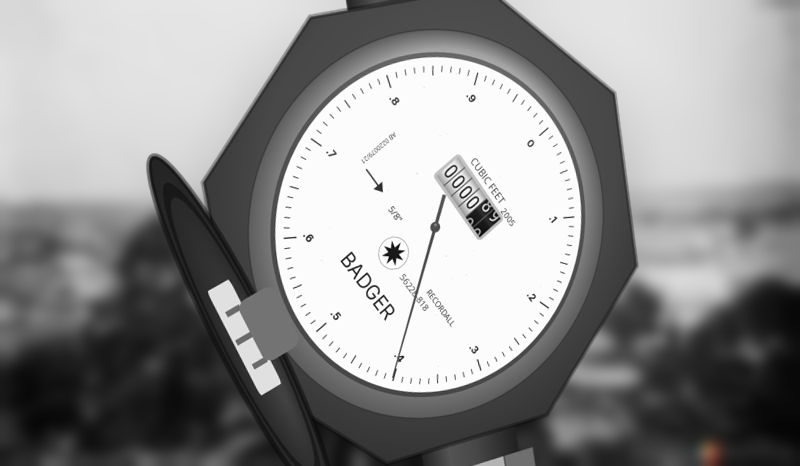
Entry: 89.40 ft³
